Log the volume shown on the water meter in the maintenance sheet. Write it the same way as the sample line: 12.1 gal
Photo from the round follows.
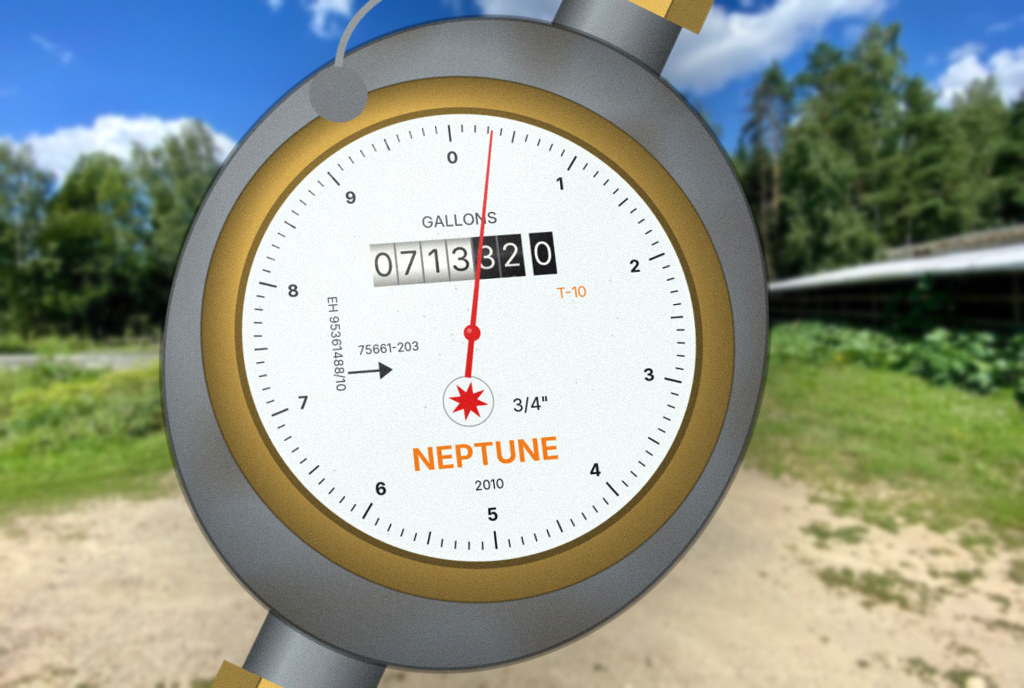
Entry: 713320.3 gal
